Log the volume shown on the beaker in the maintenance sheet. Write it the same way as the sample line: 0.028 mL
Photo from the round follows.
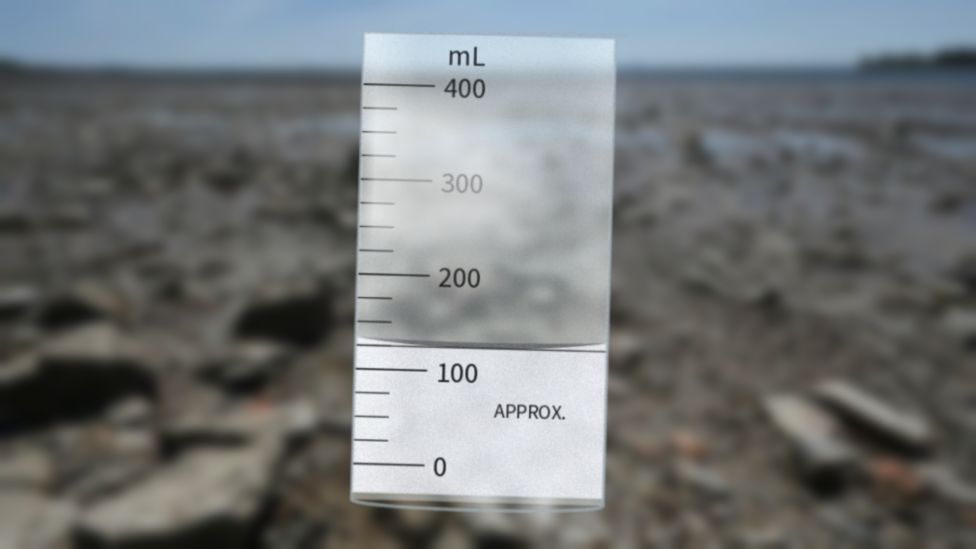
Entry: 125 mL
